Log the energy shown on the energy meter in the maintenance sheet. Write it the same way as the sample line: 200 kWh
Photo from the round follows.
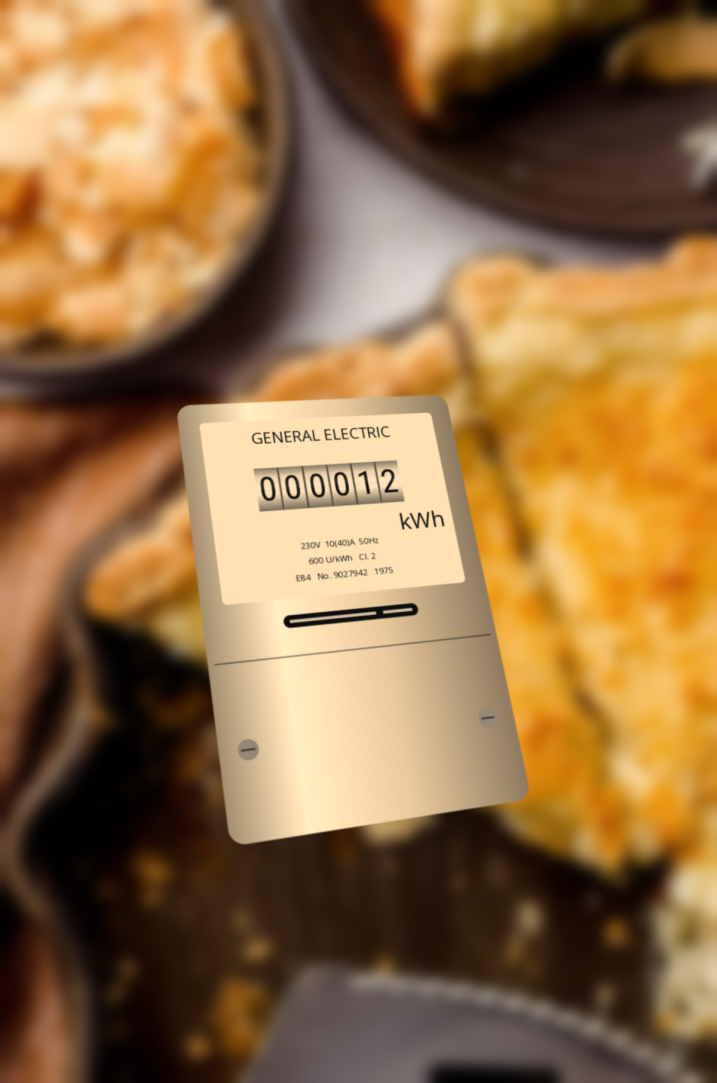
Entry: 12 kWh
